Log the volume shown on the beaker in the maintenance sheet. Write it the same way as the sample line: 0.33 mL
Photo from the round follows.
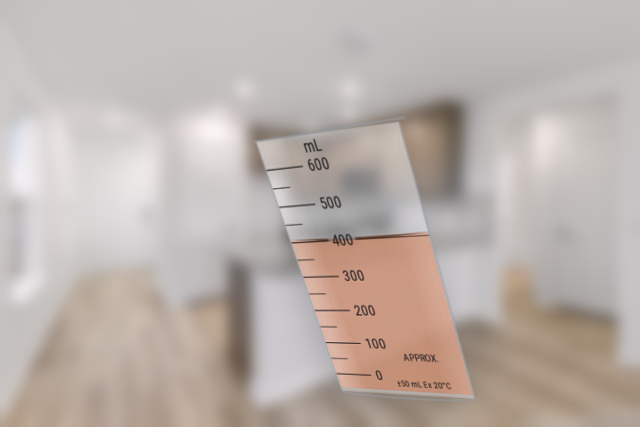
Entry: 400 mL
